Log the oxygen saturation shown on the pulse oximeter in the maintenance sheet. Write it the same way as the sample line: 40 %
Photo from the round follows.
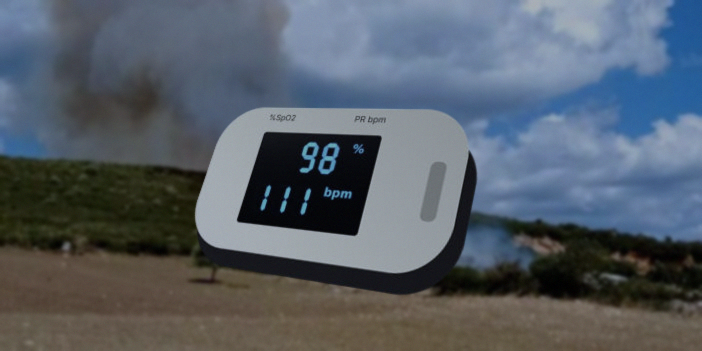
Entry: 98 %
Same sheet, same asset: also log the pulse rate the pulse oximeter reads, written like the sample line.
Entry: 111 bpm
